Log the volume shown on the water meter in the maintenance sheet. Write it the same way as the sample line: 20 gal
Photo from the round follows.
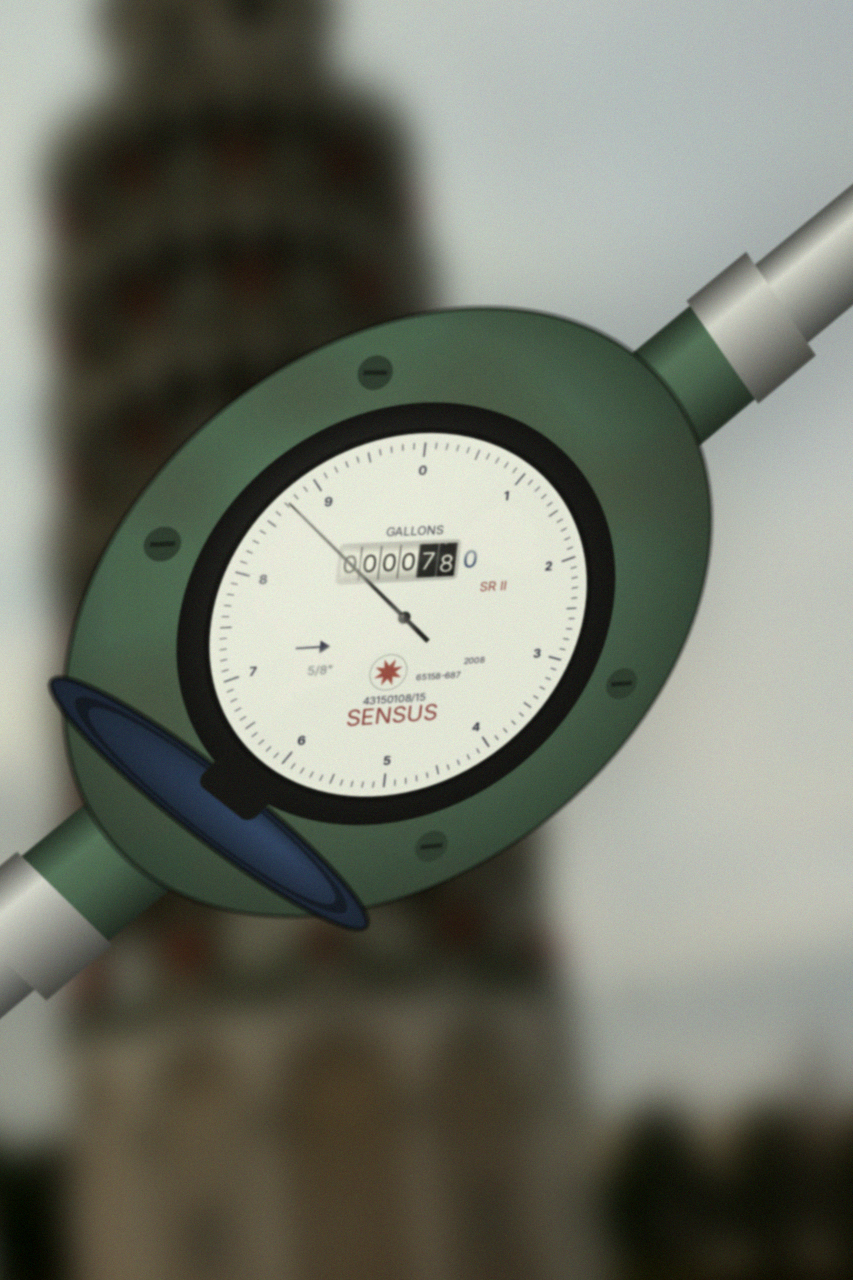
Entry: 778.7 gal
